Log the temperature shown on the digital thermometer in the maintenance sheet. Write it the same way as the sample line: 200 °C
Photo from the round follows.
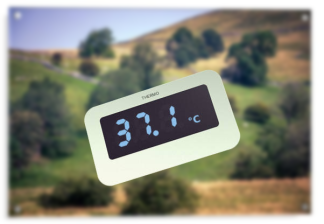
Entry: 37.1 °C
